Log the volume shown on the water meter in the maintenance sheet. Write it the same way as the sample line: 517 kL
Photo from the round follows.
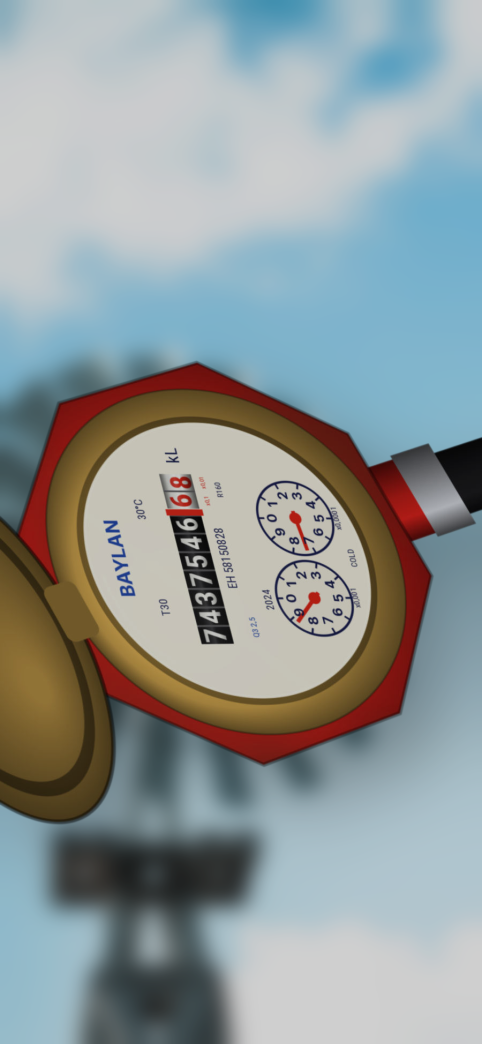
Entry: 7437546.6787 kL
